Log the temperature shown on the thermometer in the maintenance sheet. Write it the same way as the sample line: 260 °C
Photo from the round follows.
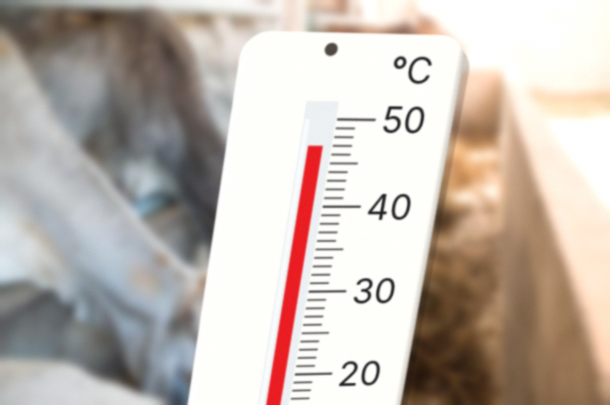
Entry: 47 °C
